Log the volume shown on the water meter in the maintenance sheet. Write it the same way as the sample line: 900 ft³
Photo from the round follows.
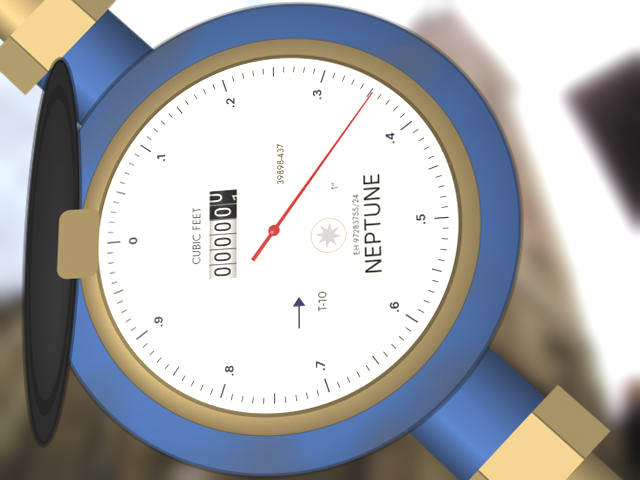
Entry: 0.35 ft³
